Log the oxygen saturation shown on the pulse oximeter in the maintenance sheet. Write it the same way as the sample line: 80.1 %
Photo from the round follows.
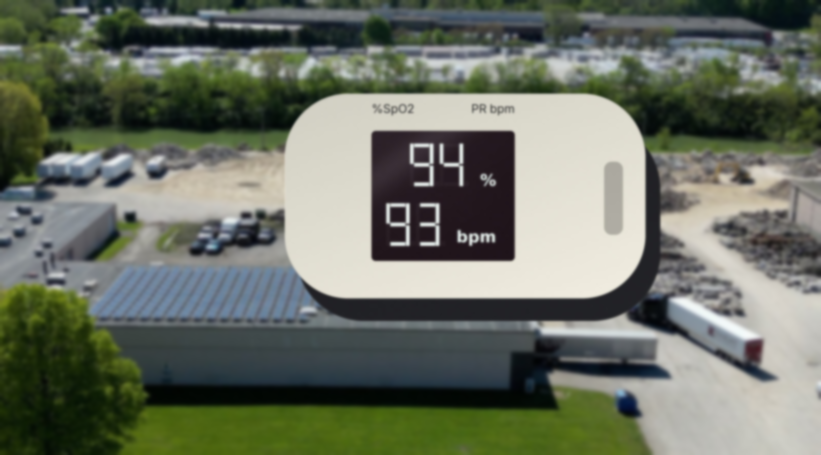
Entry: 94 %
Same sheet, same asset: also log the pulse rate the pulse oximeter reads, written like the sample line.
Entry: 93 bpm
